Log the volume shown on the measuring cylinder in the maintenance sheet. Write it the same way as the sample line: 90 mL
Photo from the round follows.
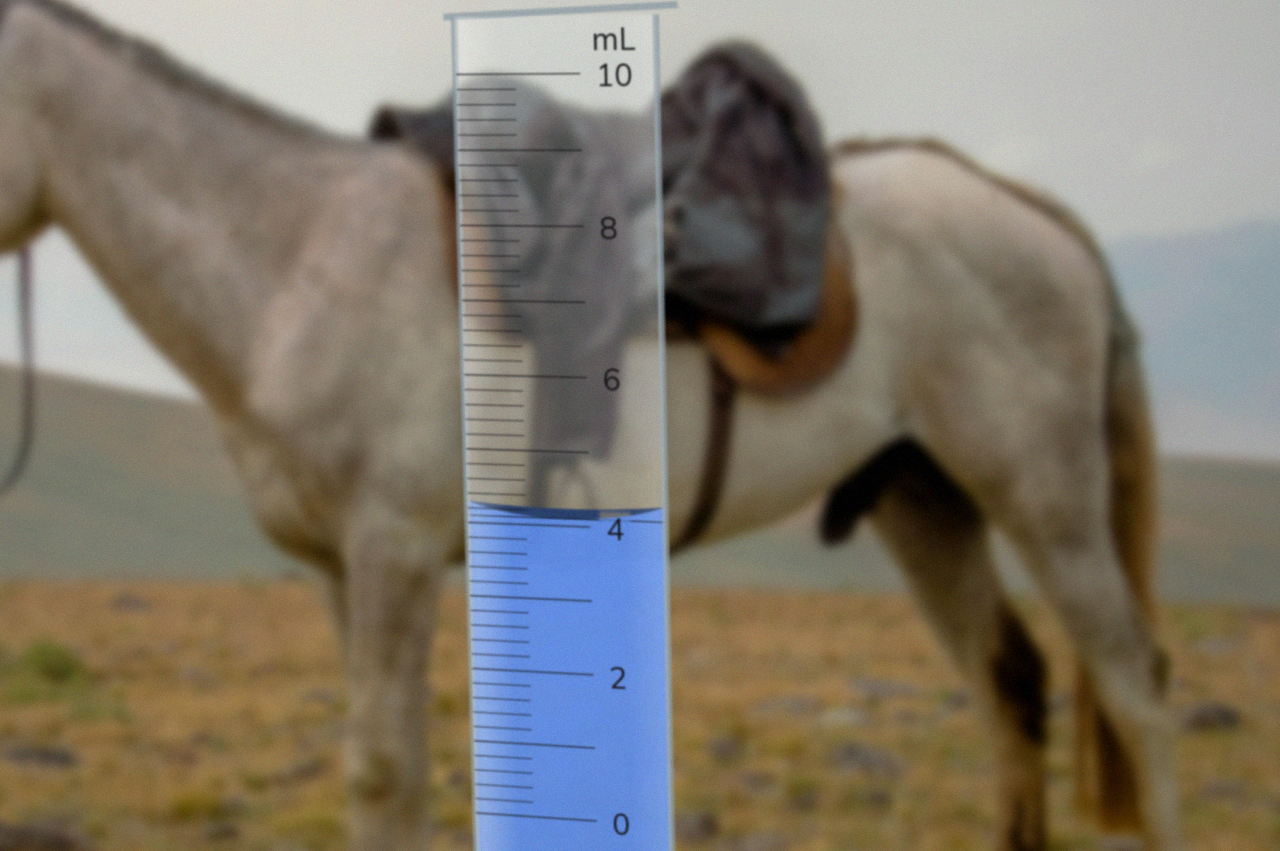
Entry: 4.1 mL
